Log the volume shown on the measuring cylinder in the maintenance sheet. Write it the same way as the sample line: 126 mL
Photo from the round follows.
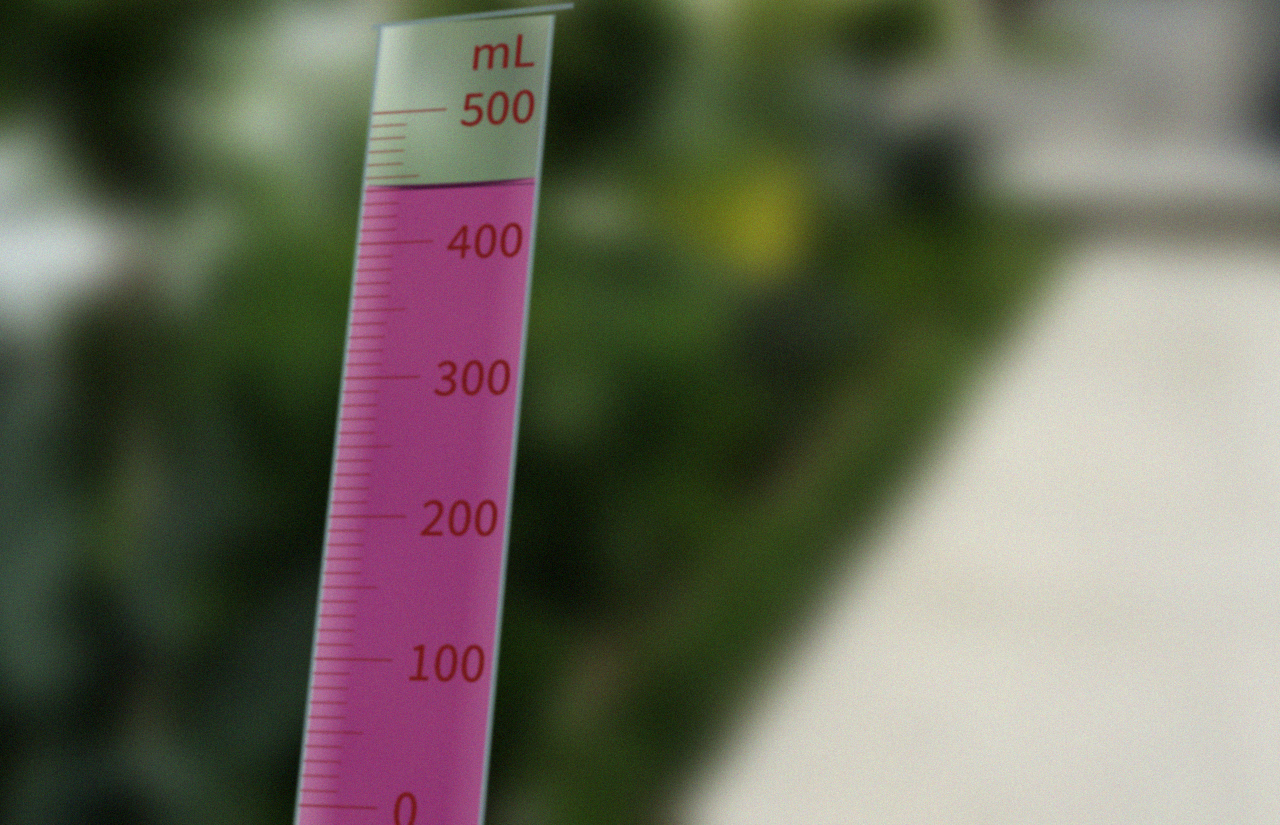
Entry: 440 mL
